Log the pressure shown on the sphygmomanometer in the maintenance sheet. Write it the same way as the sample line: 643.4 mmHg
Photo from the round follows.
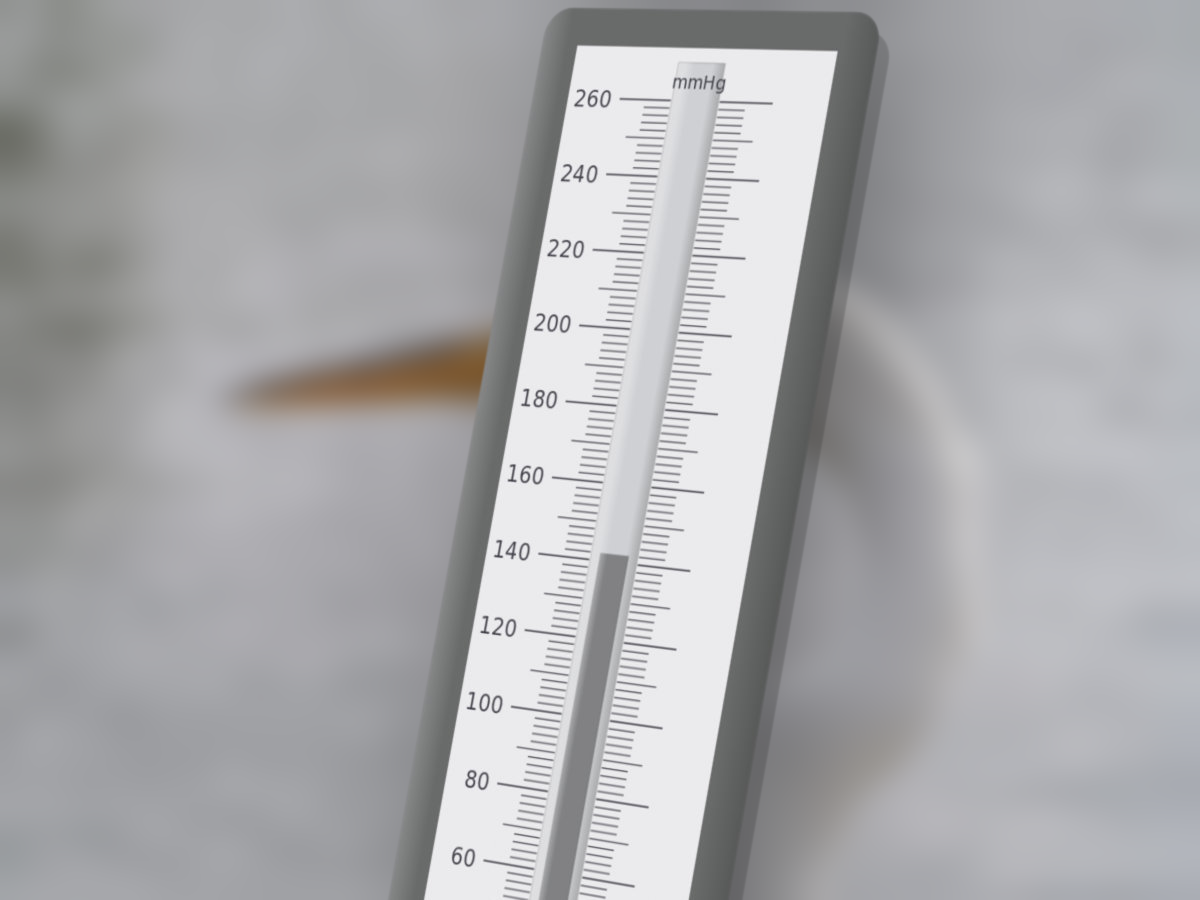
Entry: 142 mmHg
